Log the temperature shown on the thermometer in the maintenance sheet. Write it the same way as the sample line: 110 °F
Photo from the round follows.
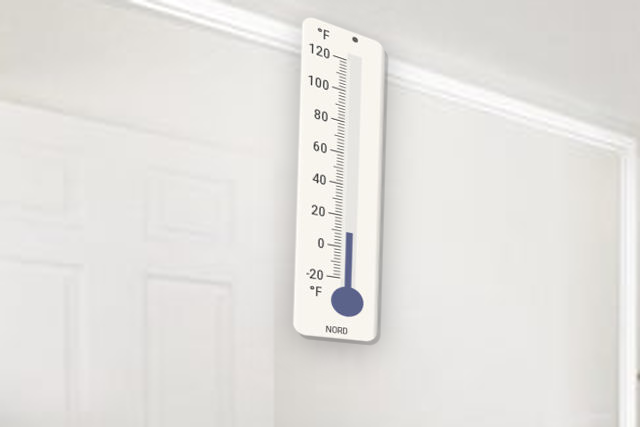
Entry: 10 °F
